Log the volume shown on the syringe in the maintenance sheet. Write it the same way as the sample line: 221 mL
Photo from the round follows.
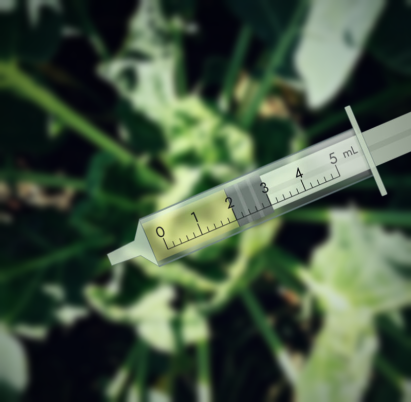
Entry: 2 mL
